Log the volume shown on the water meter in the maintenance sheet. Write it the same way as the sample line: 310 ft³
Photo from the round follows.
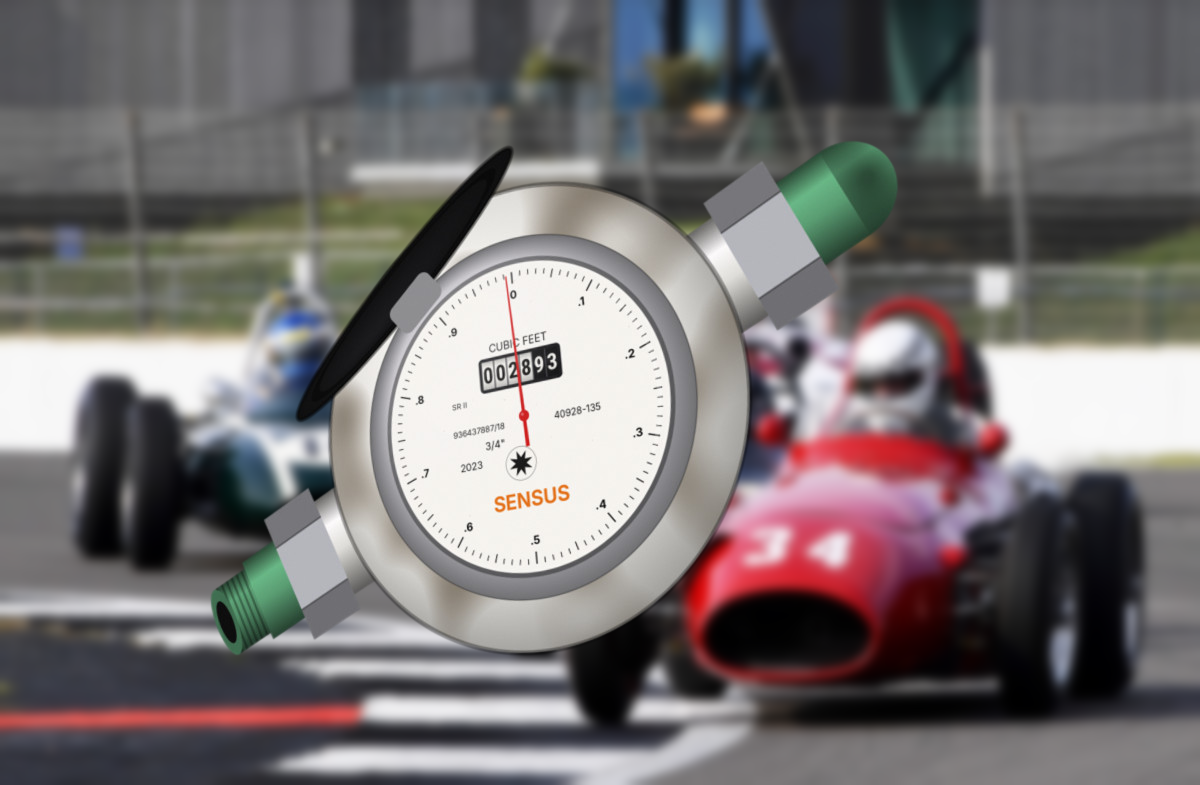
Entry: 2892.99 ft³
